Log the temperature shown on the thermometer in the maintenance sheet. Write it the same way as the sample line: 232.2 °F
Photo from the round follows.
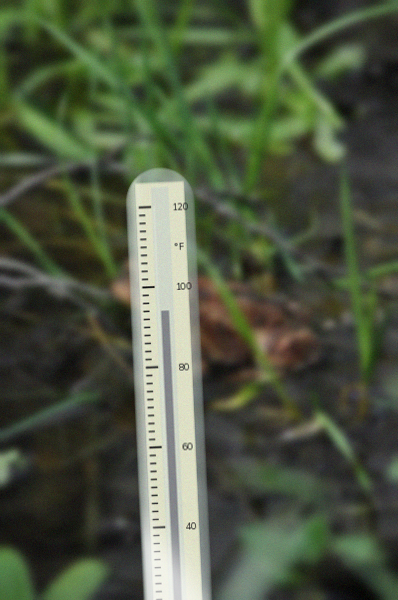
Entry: 94 °F
